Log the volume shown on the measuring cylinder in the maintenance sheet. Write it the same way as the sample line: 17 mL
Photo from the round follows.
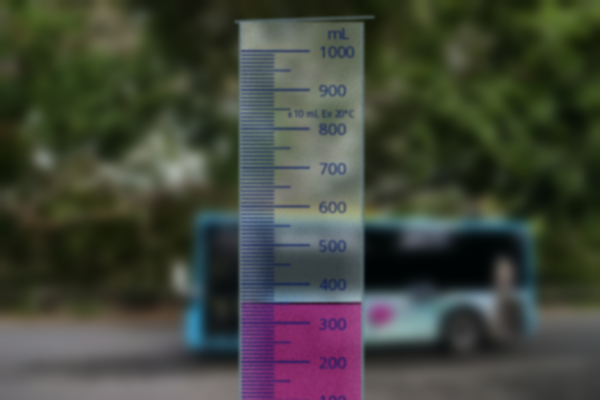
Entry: 350 mL
